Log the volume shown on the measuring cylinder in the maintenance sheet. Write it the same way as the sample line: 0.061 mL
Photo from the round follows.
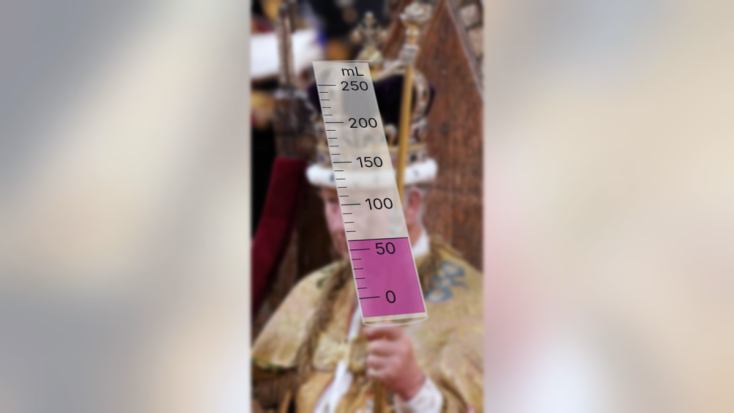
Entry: 60 mL
